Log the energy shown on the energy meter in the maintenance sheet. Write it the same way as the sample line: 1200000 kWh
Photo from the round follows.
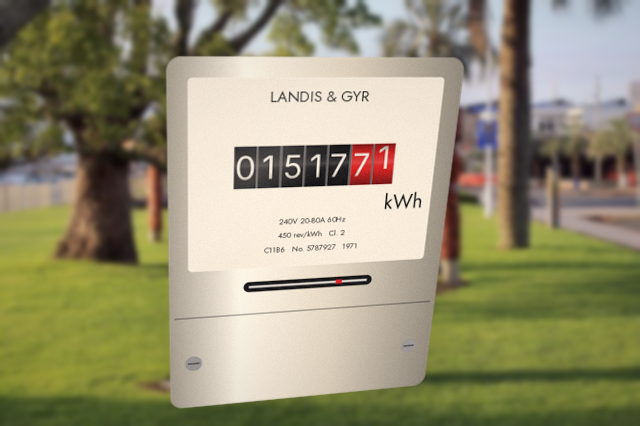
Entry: 1517.71 kWh
